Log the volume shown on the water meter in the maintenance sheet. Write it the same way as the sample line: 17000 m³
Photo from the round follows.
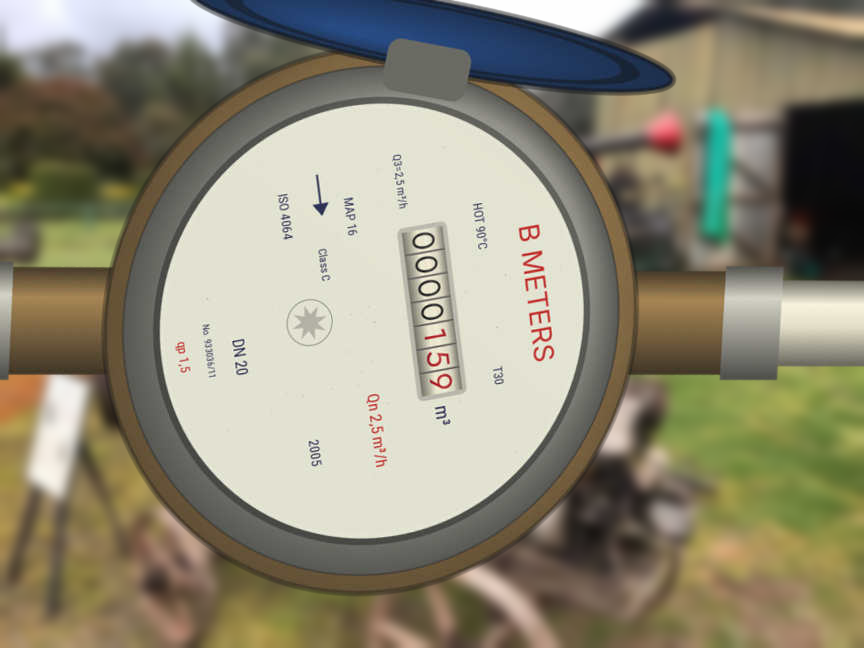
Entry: 0.159 m³
